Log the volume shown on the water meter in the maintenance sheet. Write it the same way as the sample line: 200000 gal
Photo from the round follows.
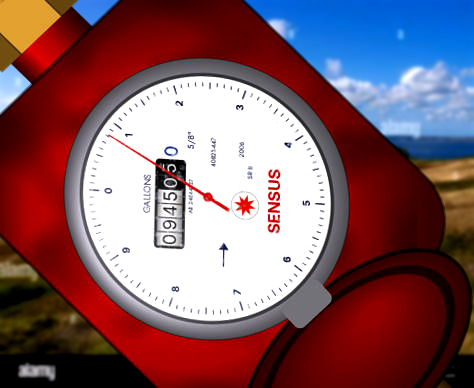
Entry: 945050.8 gal
